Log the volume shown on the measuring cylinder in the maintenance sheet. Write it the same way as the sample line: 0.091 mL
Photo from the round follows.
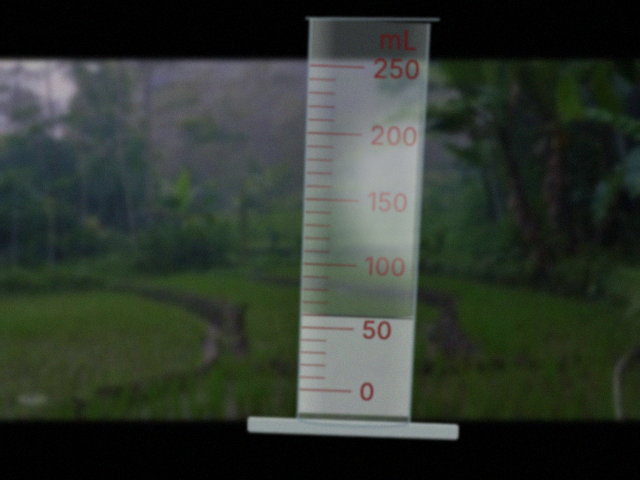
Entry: 60 mL
